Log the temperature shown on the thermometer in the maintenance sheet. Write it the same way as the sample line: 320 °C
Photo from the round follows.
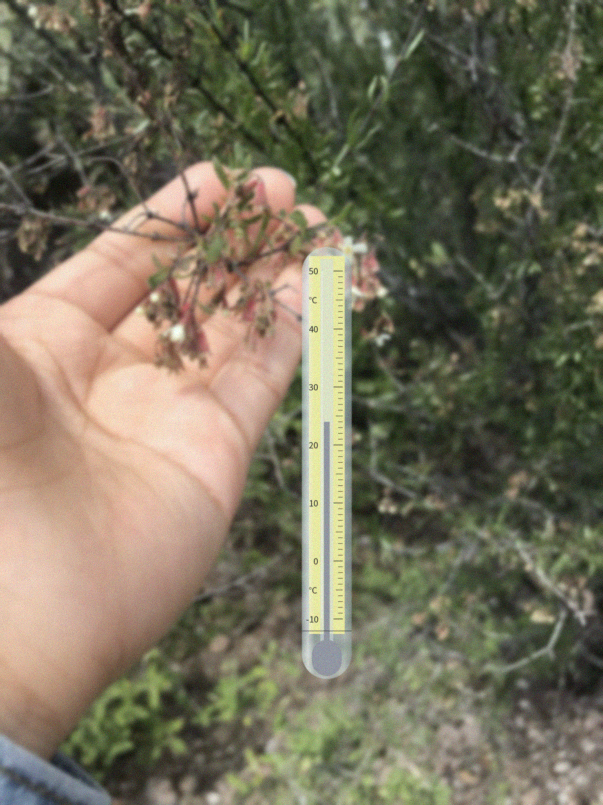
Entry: 24 °C
